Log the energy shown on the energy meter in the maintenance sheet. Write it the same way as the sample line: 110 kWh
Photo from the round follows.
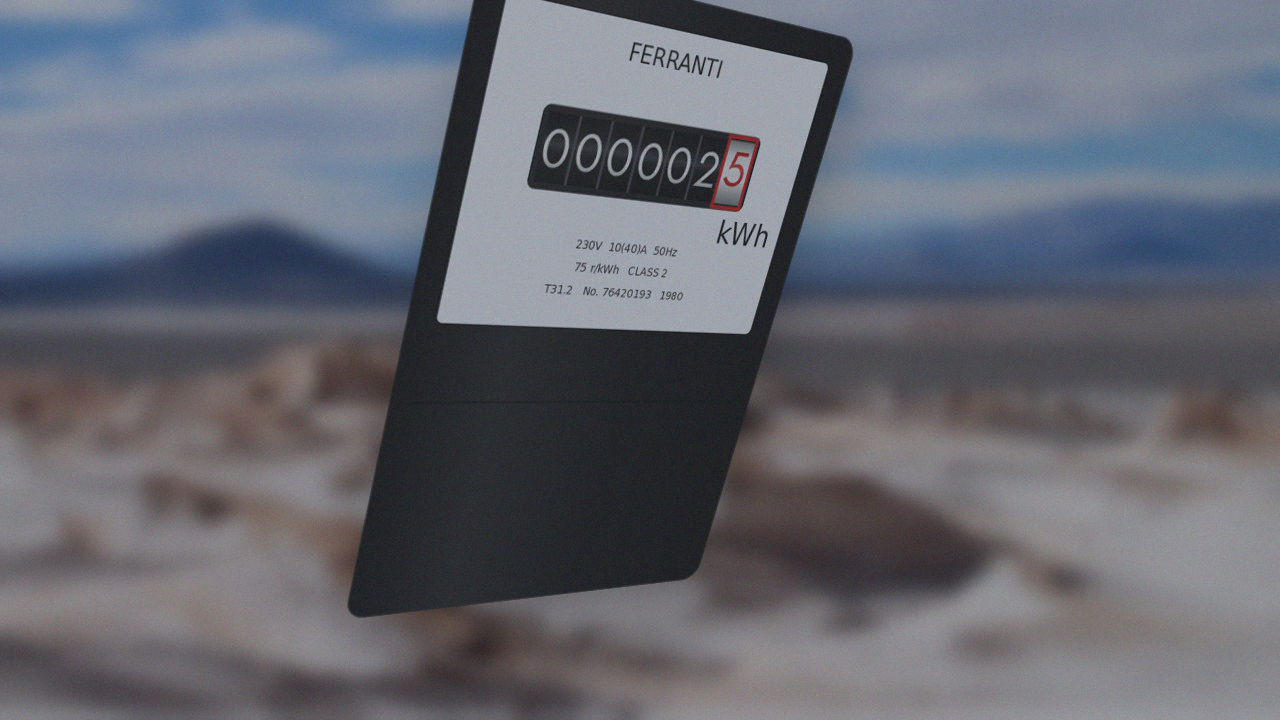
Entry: 2.5 kWh
